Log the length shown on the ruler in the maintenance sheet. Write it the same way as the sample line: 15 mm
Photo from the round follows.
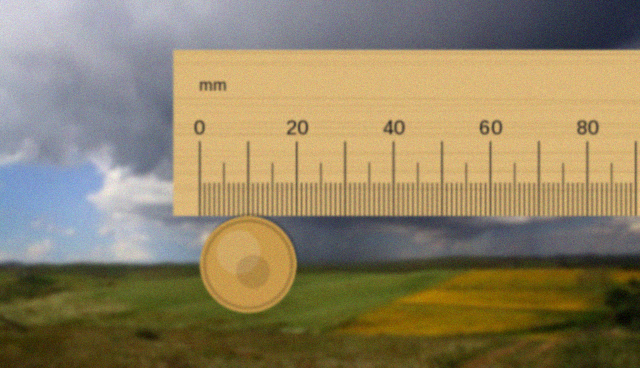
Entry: 20 mm
